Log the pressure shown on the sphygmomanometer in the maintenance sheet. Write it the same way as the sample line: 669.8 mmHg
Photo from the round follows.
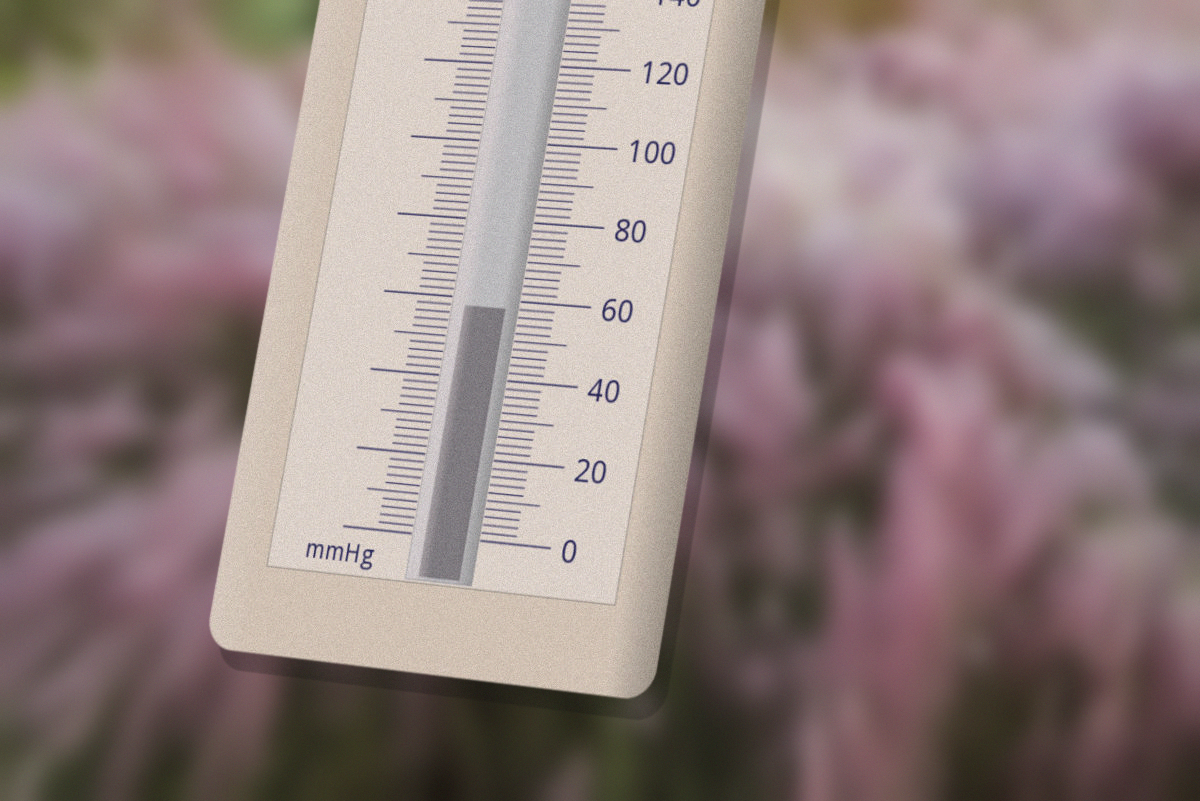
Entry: 58 mmHg
